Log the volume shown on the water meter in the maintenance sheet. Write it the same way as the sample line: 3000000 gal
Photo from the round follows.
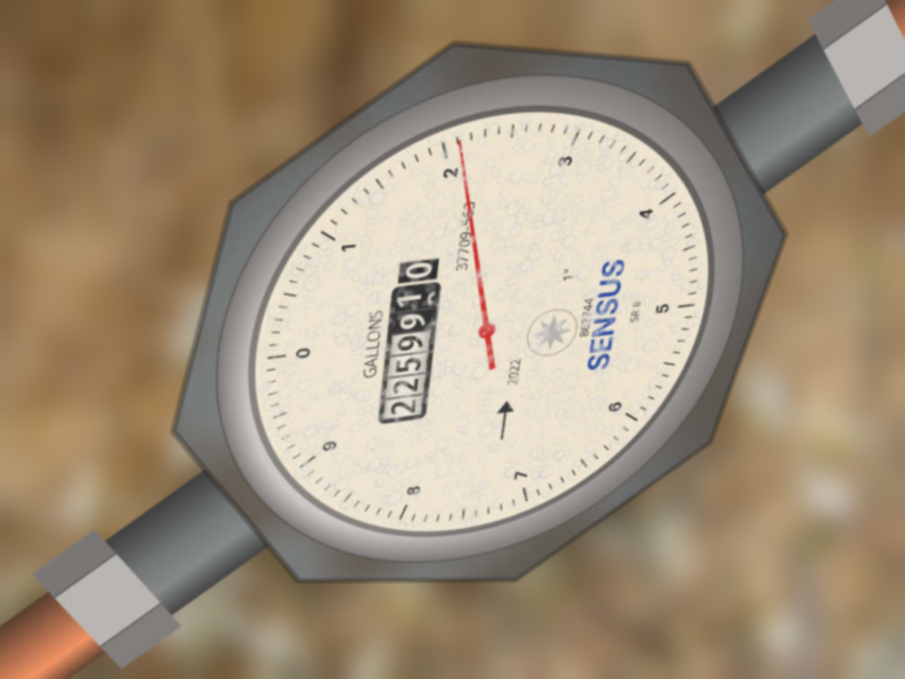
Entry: 2259912.1 gal
